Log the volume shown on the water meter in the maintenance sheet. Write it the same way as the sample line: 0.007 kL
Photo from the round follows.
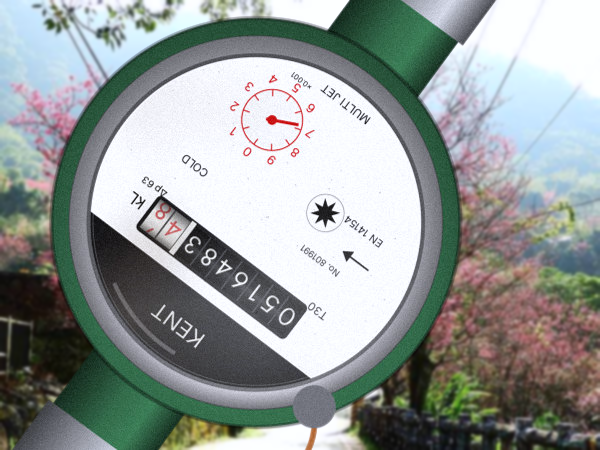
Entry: 516483.476 kL
